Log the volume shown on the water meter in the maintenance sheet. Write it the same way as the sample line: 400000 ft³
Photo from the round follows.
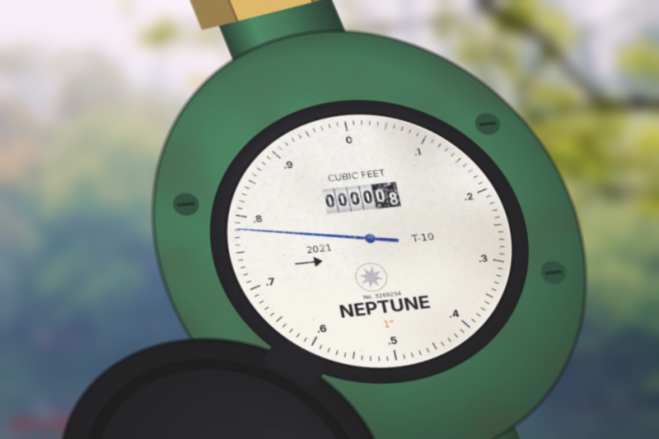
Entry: 7.78 ft³
